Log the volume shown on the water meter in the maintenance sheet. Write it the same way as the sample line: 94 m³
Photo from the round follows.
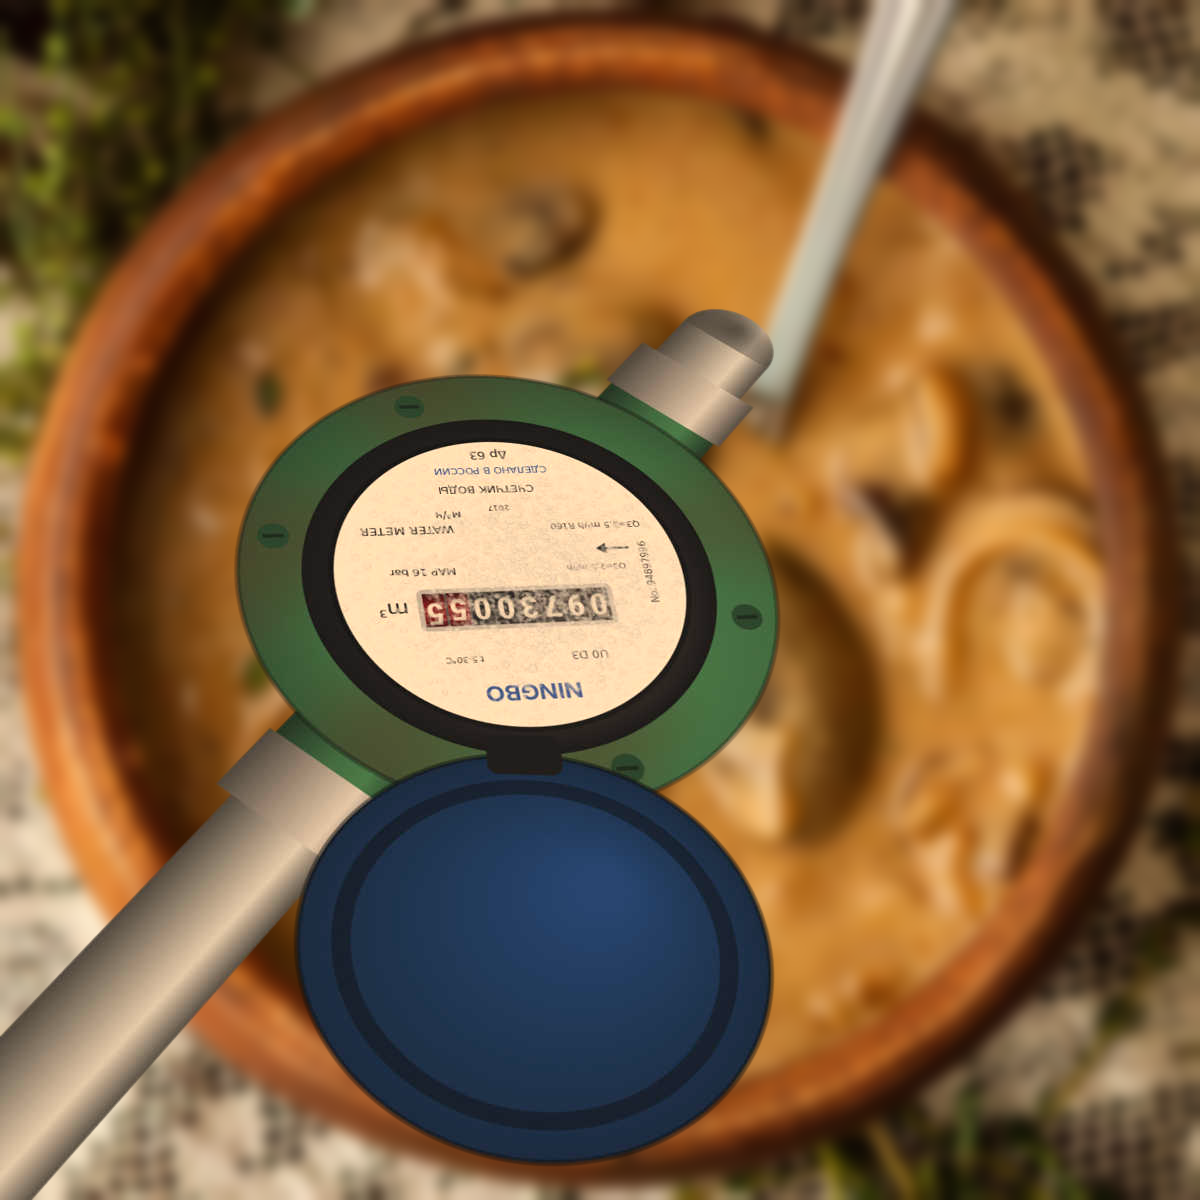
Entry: 97300.55 m³
